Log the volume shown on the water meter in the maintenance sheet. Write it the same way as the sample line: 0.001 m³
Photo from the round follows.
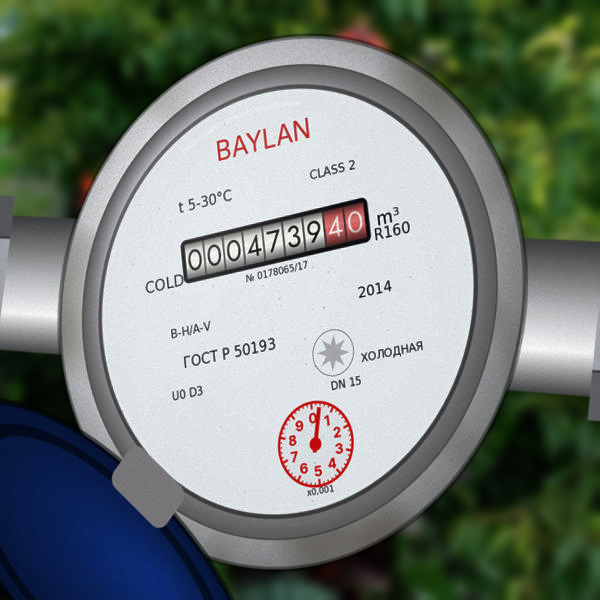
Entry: 4739.400 m³
